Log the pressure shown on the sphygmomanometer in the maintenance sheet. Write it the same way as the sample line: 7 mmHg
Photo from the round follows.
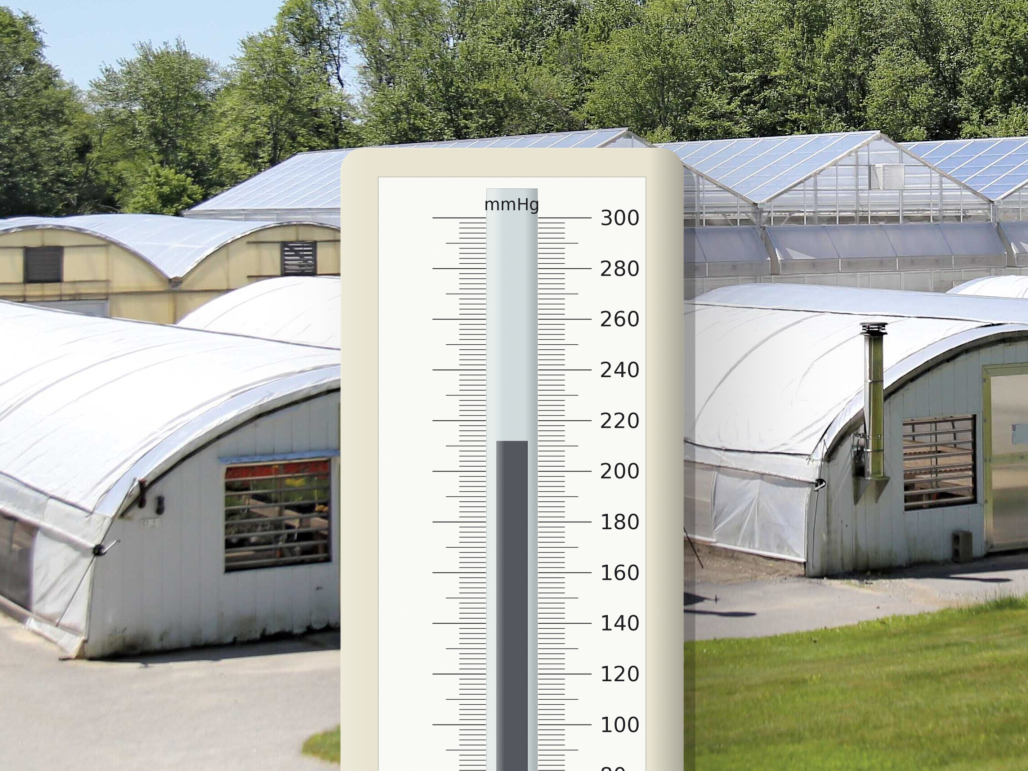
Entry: 212 mmHg
